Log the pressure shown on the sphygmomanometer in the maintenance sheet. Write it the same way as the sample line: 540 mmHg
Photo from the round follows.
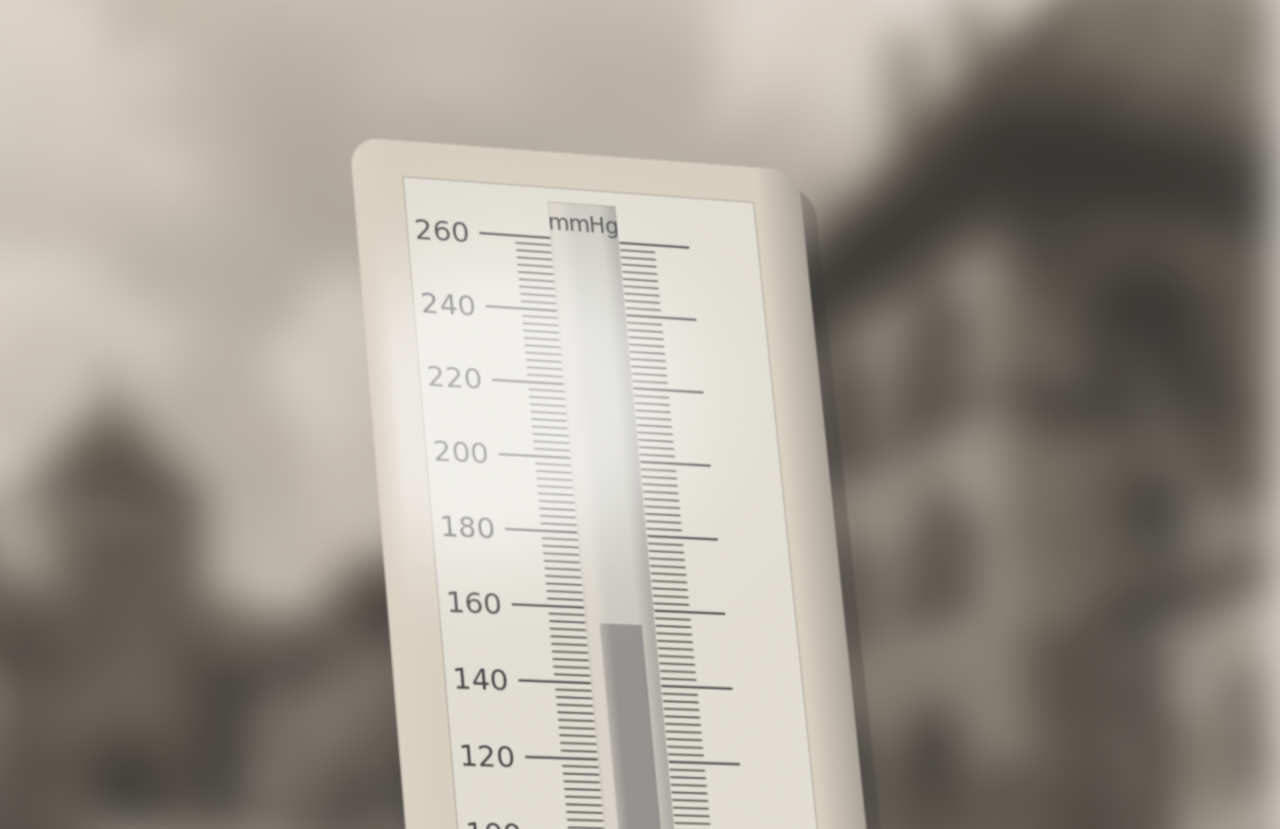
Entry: 156 mmHg
